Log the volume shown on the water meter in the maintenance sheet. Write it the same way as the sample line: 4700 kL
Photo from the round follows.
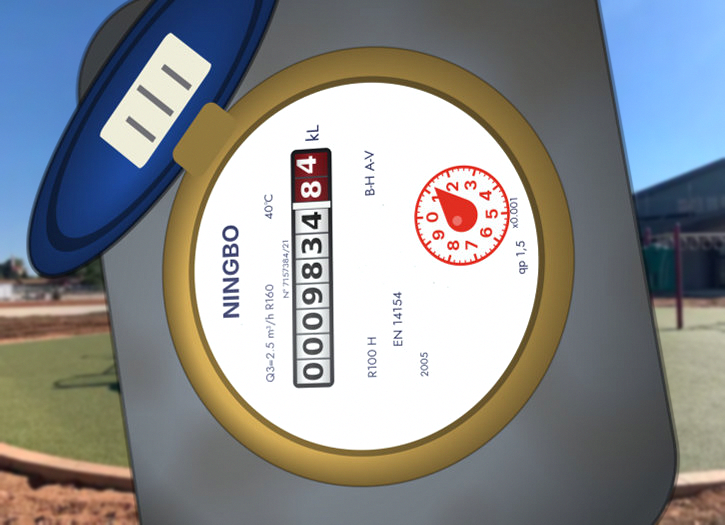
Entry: 9834.841 kL
